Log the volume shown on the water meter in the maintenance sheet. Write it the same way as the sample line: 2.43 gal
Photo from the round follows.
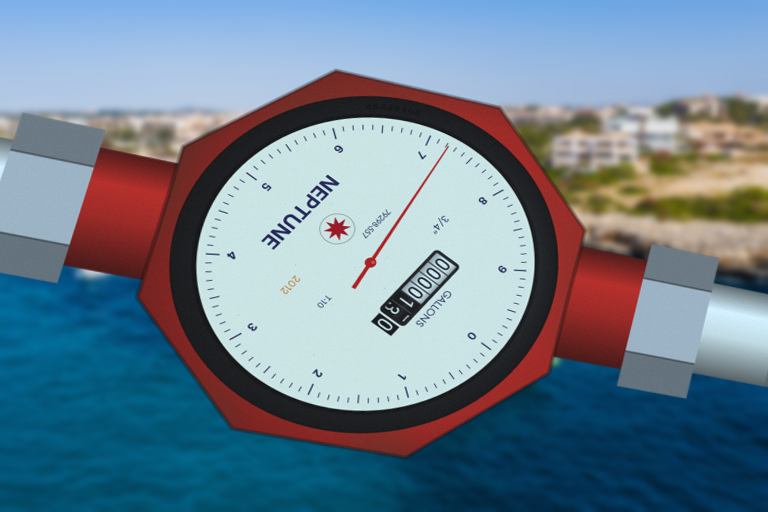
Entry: 127.2 gal
